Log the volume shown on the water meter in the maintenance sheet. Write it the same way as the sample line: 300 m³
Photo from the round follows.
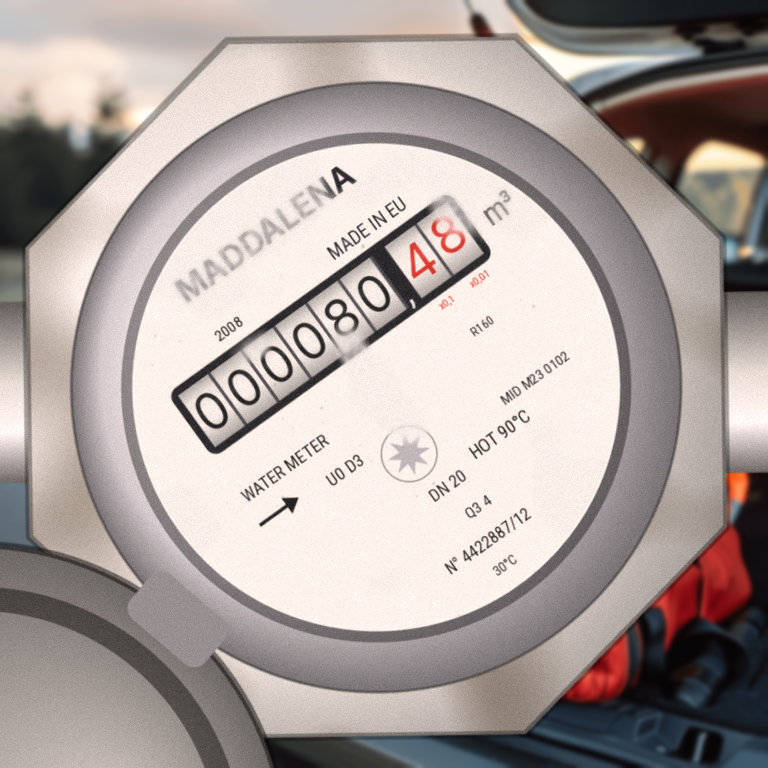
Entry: 80.48 m³
